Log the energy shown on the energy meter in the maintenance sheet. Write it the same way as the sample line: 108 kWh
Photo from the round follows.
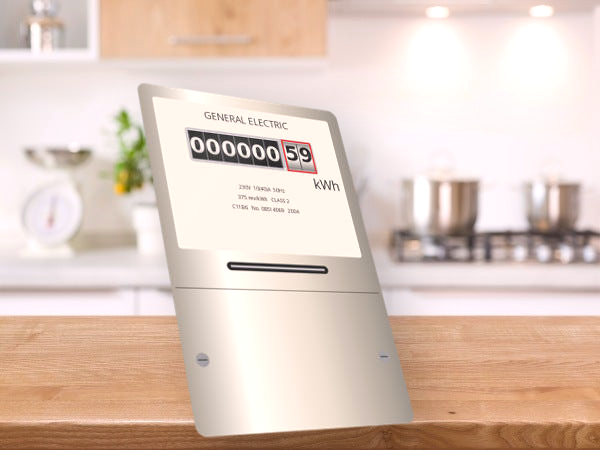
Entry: 0.59 kWh
